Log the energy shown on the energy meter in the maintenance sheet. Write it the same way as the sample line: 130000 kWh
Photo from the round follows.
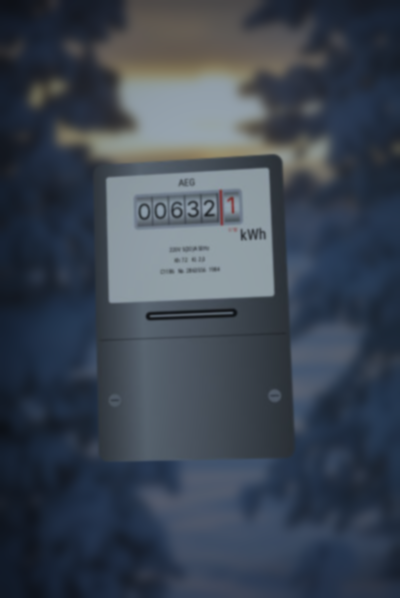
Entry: 632.1 kWh
